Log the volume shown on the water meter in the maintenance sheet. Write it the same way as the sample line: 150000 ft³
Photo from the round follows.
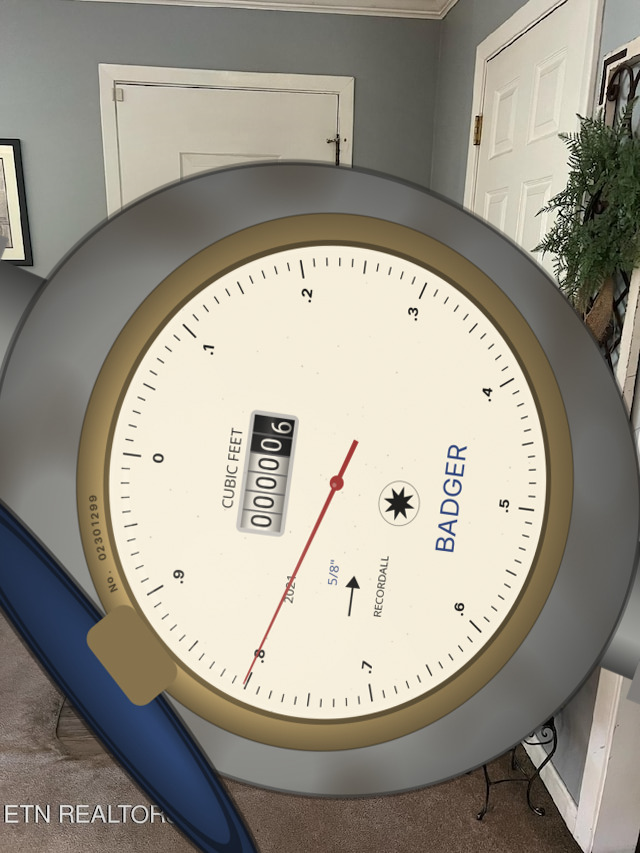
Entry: 5.80 ft³
